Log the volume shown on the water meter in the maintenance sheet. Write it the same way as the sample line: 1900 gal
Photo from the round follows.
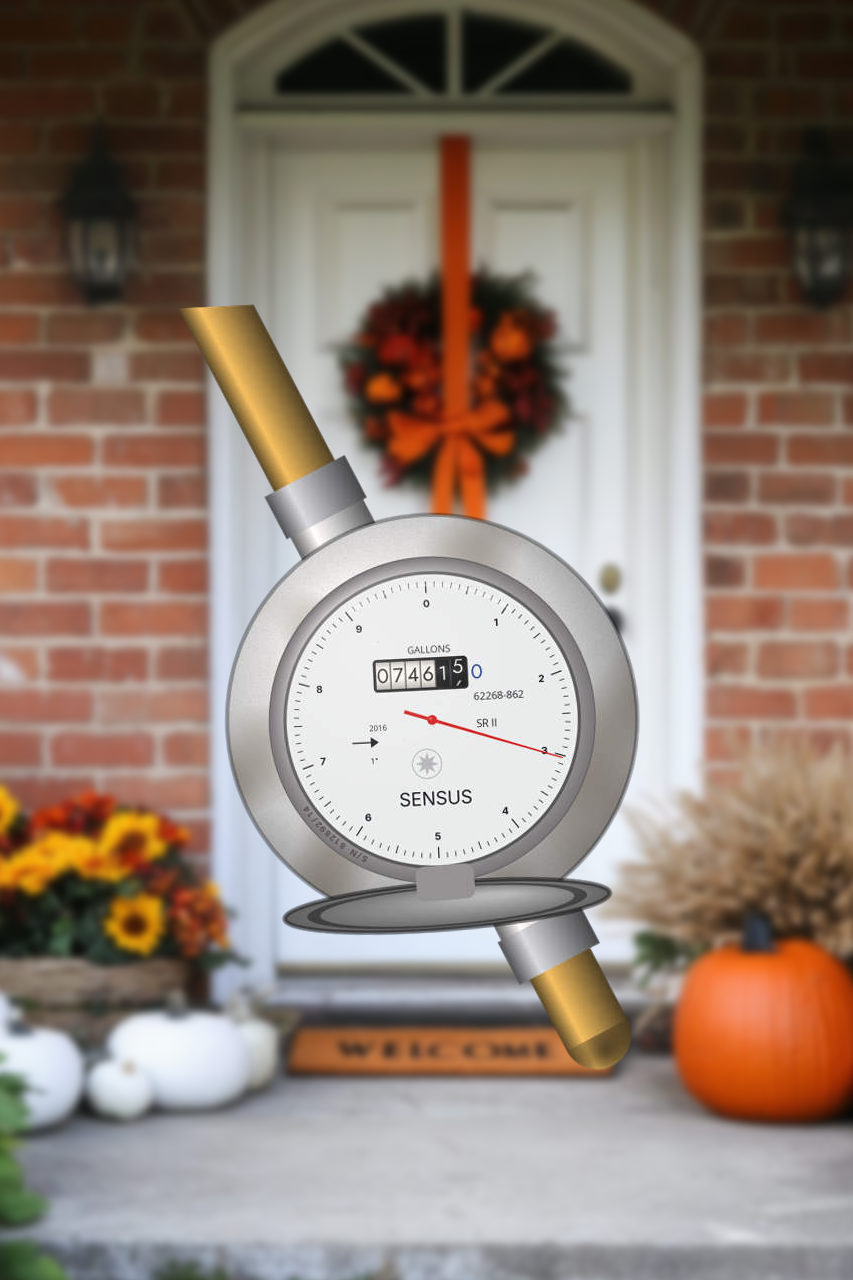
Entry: 746153.0 gal
